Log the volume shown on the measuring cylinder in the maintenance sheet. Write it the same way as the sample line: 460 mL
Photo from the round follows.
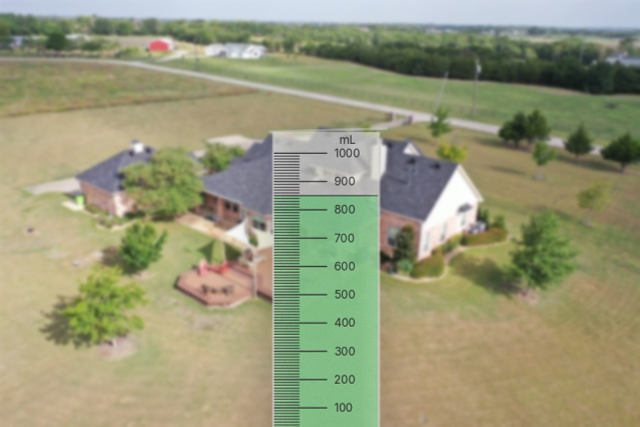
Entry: 850 mL
